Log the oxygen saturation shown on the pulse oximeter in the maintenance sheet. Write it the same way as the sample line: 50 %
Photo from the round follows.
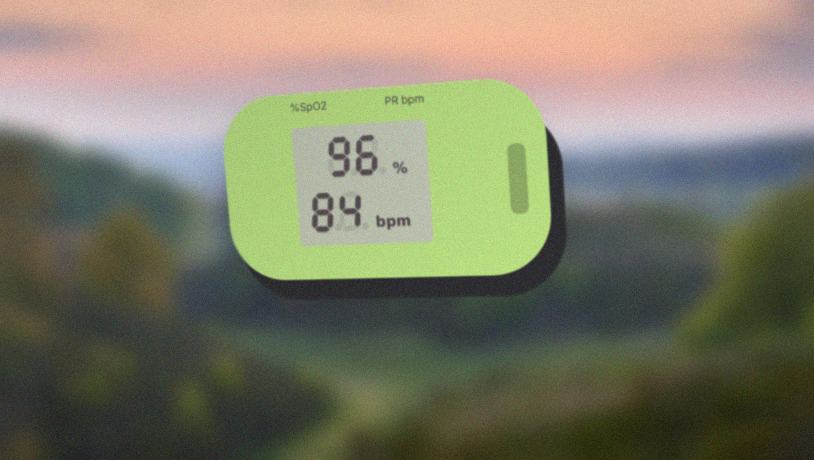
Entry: 96 %
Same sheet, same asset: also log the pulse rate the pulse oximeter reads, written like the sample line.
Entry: 84 bpm
